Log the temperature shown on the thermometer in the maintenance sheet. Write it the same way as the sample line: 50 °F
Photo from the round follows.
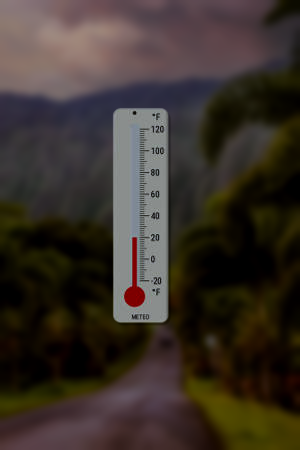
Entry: 20 °F
